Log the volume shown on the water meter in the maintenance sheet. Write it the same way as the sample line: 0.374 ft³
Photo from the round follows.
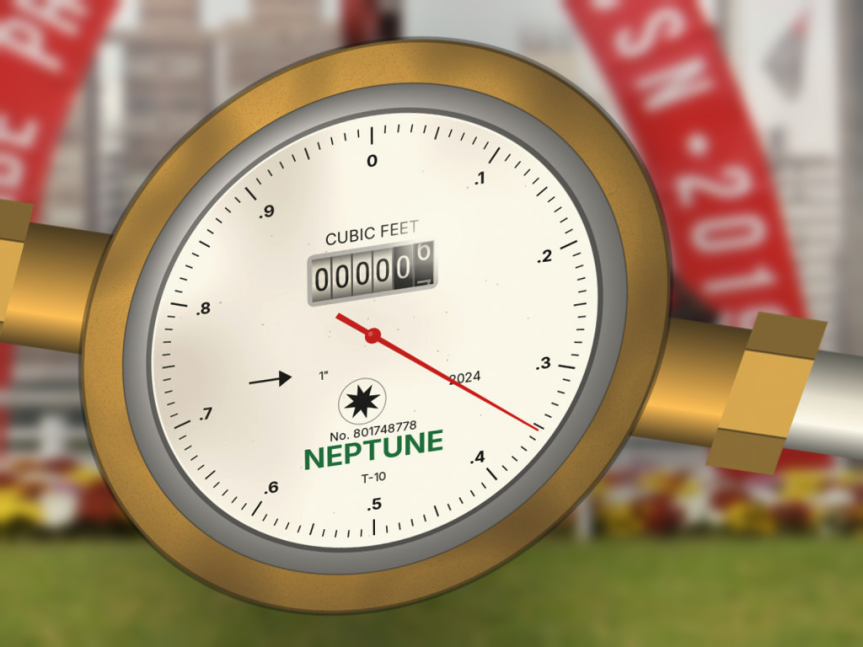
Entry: 6.35 ft³
